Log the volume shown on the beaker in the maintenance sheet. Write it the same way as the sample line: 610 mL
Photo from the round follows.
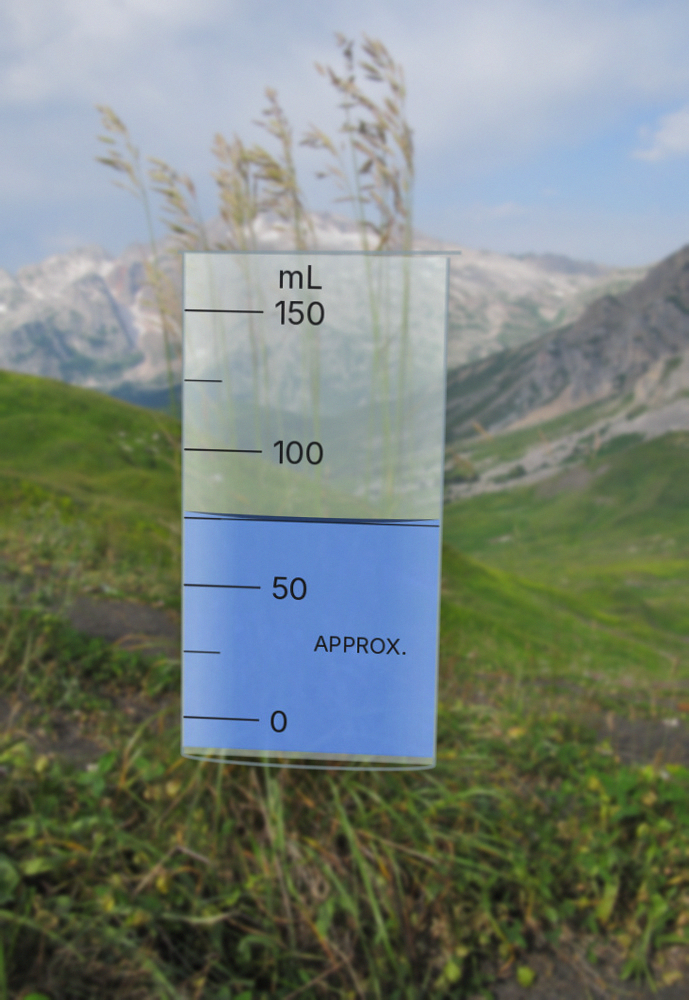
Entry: 75 mL
